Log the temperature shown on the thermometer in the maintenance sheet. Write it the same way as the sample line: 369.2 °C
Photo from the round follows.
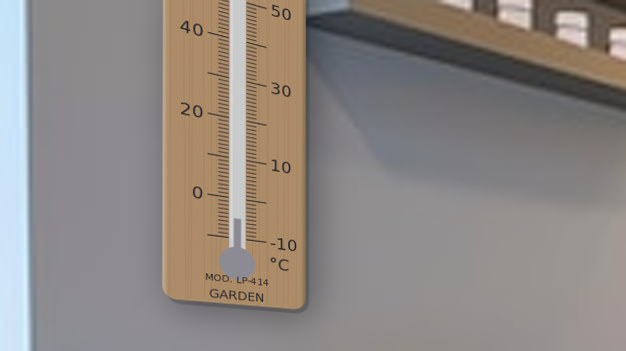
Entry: -5 °C
